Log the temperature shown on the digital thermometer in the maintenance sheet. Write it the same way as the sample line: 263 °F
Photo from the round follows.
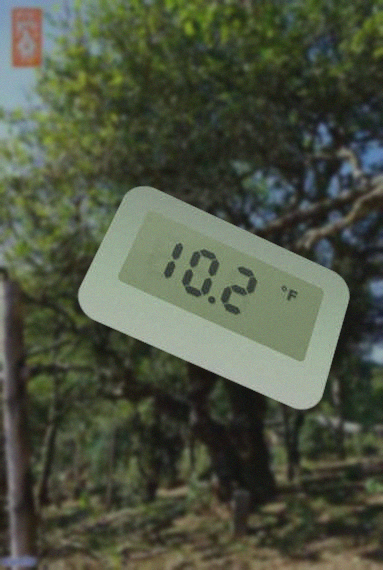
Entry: 10.2 °F
